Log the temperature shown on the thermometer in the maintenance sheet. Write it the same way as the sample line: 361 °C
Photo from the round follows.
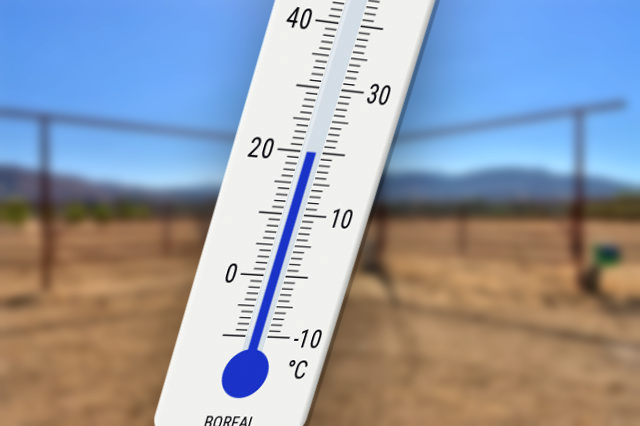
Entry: 20 °C
